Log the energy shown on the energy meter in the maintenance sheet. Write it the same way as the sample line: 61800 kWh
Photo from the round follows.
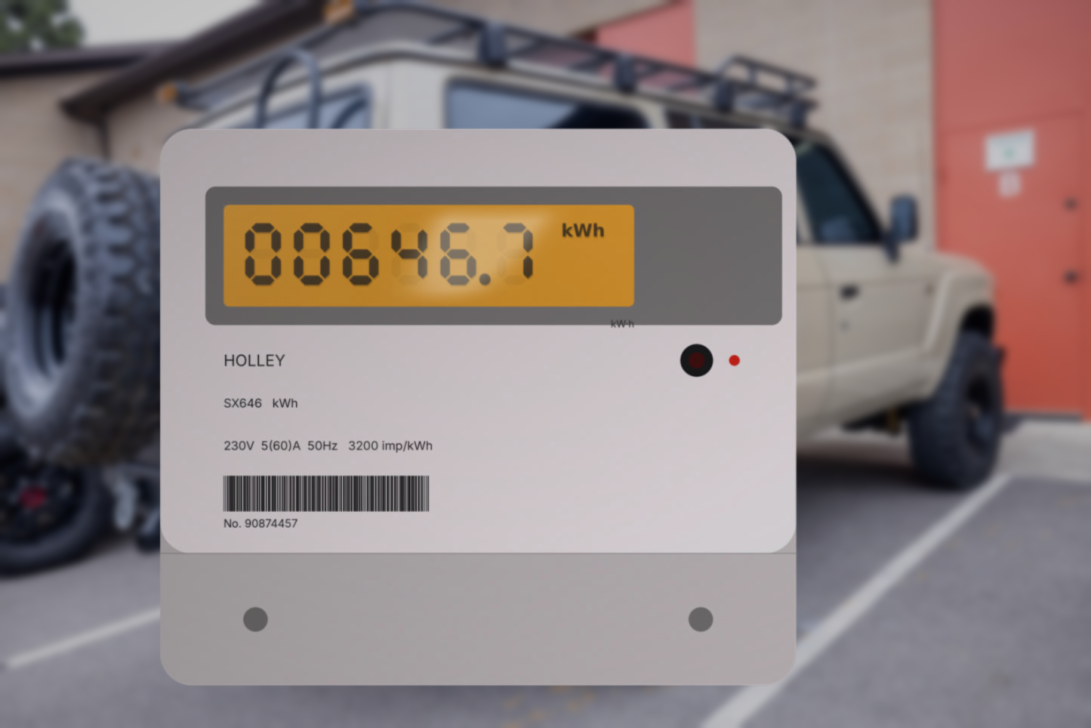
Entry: 646.7 kWh
